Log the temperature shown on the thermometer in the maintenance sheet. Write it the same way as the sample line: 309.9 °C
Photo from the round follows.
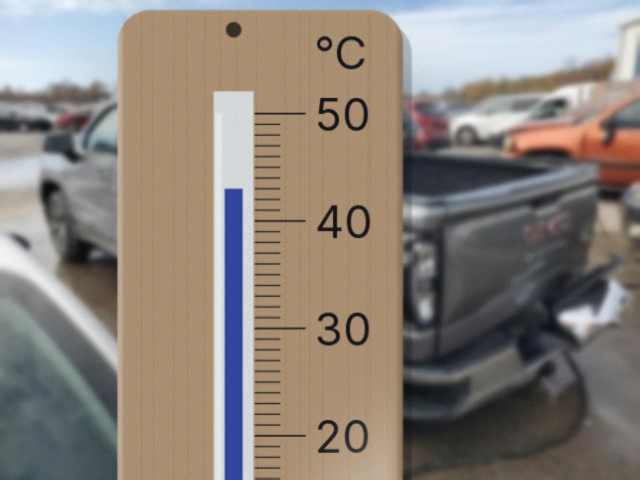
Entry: 43 °C
